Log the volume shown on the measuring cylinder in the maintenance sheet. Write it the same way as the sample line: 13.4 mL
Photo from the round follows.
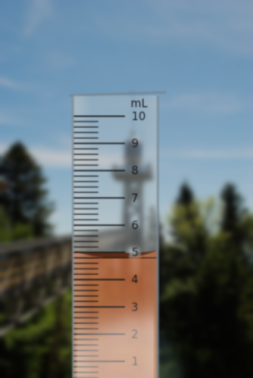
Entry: 4.8 mL
